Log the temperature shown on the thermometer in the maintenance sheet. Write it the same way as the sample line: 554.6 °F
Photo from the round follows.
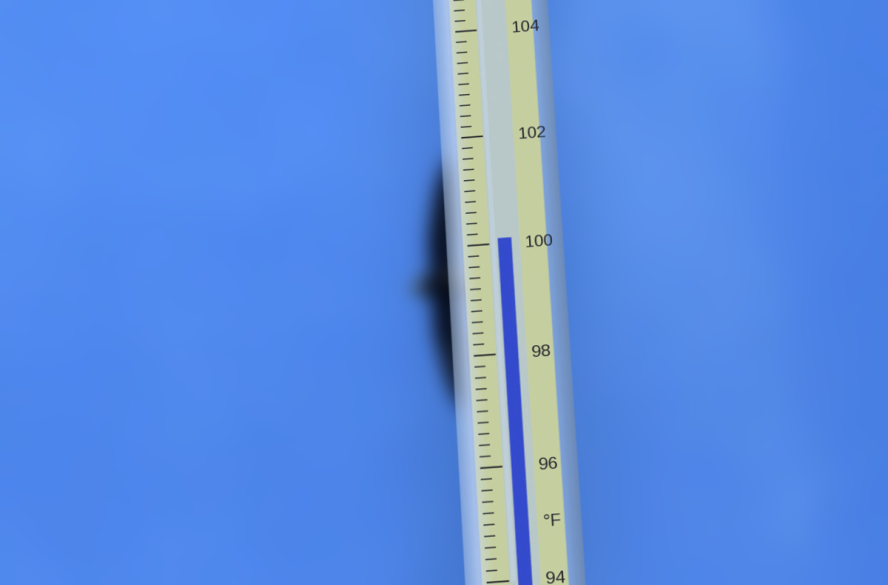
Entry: 100.1 °F
